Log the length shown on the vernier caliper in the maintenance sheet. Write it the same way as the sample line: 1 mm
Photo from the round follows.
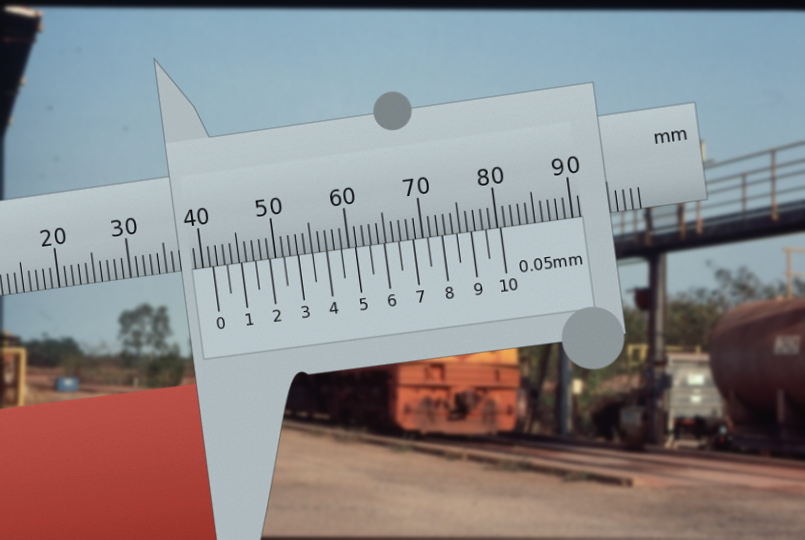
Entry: 41.4 mm
